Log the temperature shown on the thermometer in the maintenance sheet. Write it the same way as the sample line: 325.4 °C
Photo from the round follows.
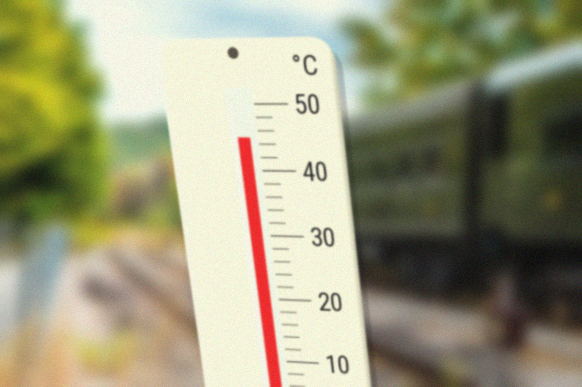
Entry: 45 °C
